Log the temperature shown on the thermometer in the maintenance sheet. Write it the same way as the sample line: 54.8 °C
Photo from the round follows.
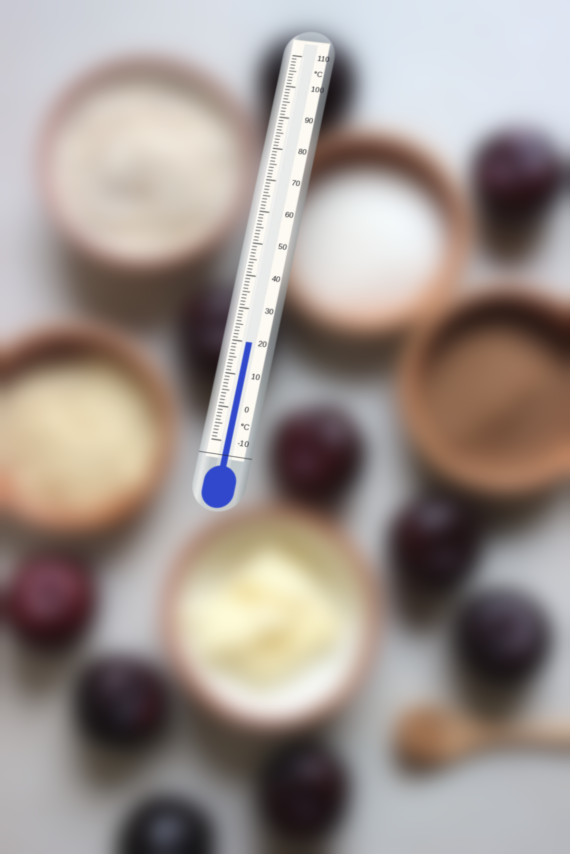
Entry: 20 °C
